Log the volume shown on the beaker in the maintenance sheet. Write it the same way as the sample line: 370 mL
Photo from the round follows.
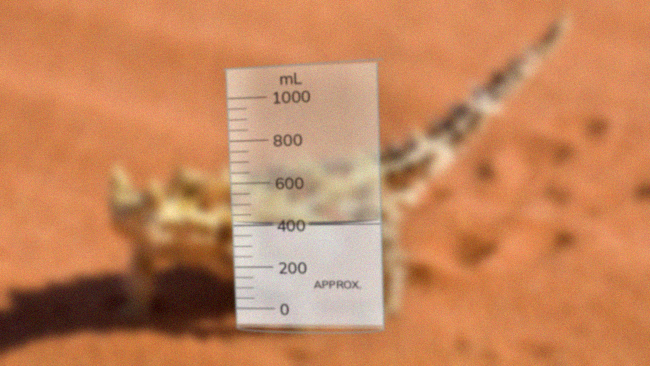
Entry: 400 mL
